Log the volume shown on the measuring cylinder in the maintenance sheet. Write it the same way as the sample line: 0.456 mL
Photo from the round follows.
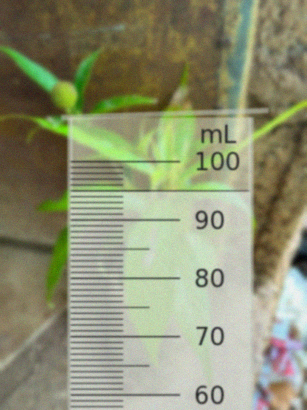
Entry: 95 mL
